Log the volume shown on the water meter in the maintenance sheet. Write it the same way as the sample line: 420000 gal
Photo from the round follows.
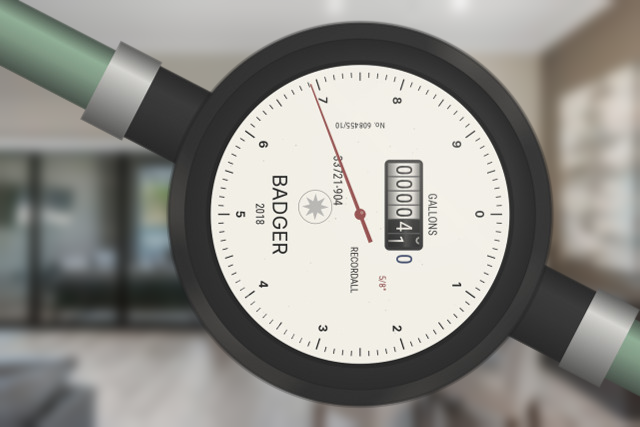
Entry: 406.9 gal
